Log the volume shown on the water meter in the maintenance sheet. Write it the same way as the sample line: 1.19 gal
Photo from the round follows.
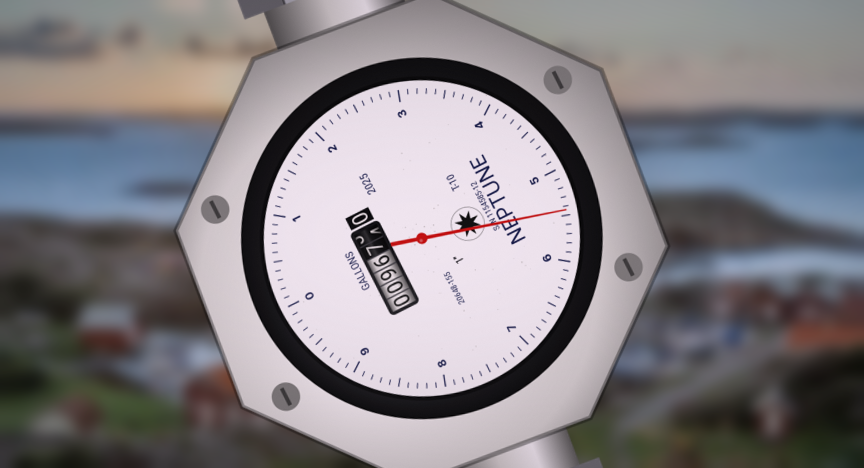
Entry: 96735.4 gal
